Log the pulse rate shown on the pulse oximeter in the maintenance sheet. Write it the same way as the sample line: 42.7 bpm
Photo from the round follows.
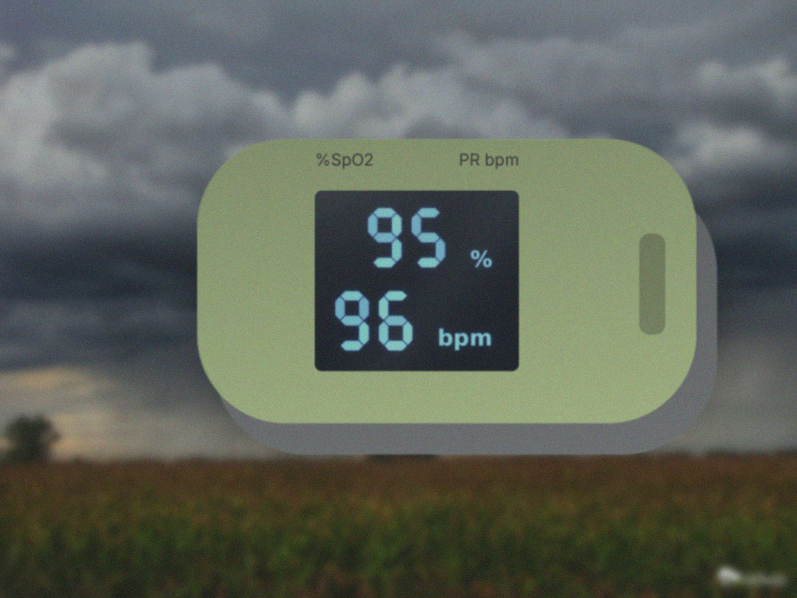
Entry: 96 bpm
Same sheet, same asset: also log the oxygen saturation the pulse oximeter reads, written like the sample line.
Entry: 95 %
